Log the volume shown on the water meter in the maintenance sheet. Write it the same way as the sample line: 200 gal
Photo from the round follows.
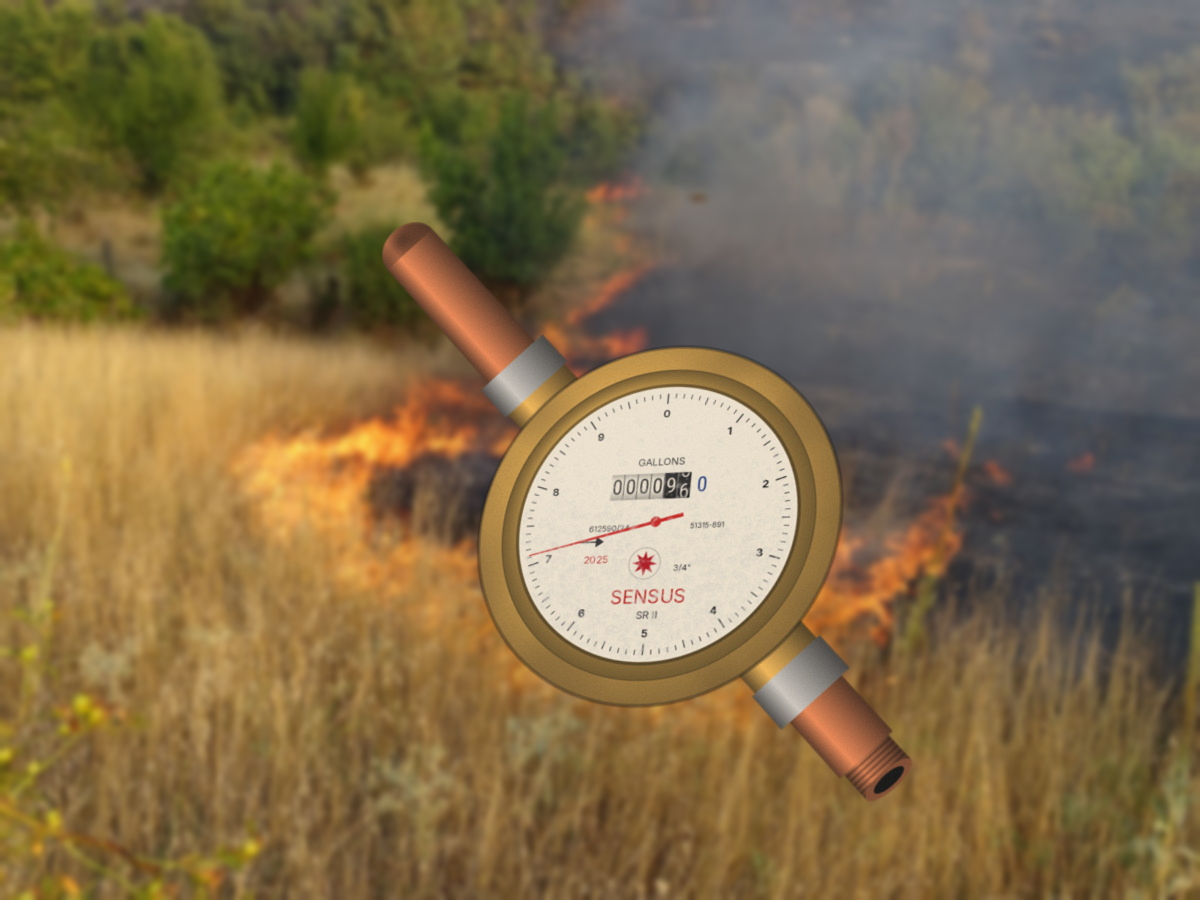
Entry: 957.1 gal
